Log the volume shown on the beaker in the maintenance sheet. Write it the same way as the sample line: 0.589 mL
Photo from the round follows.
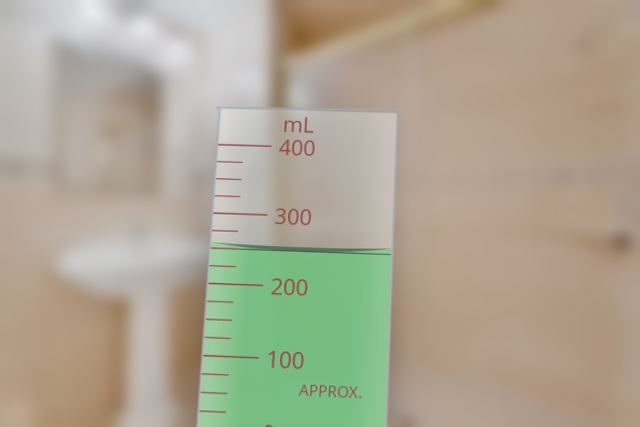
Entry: 250 mL
